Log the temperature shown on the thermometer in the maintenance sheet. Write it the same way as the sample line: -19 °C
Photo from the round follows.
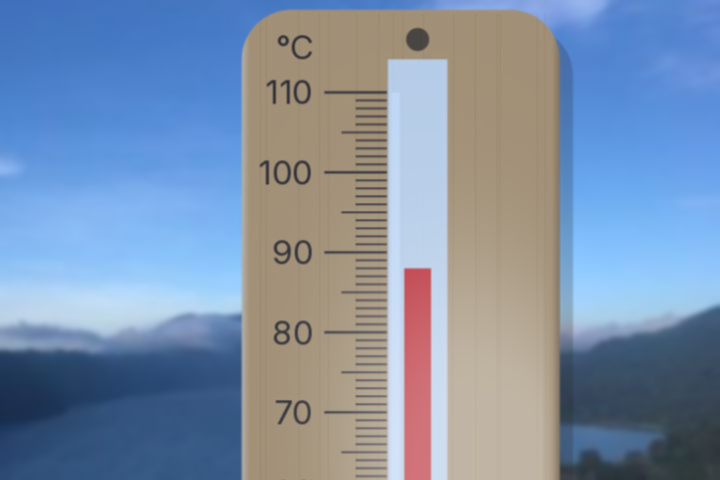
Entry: 88 °C
